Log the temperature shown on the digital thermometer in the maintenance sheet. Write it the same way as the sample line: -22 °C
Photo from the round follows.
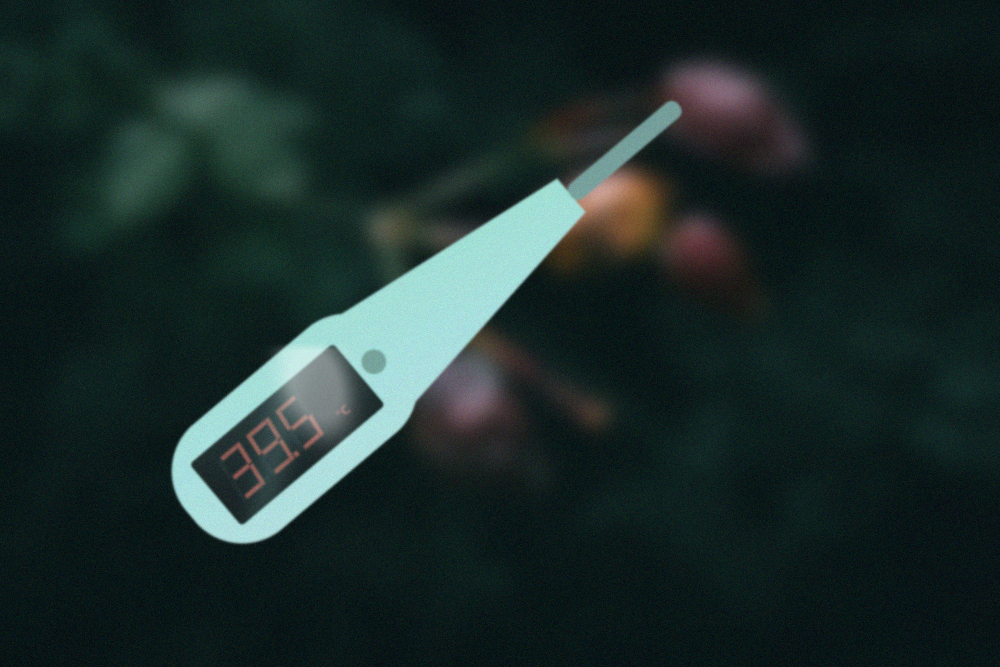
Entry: 39.5 °C
